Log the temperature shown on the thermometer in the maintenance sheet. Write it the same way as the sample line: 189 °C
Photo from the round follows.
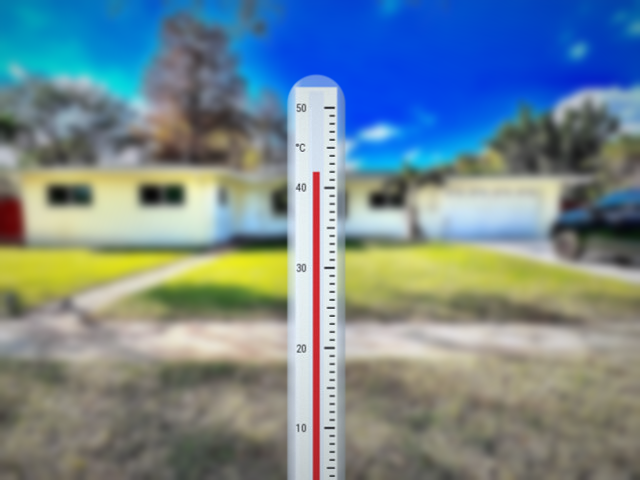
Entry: 42 °C
